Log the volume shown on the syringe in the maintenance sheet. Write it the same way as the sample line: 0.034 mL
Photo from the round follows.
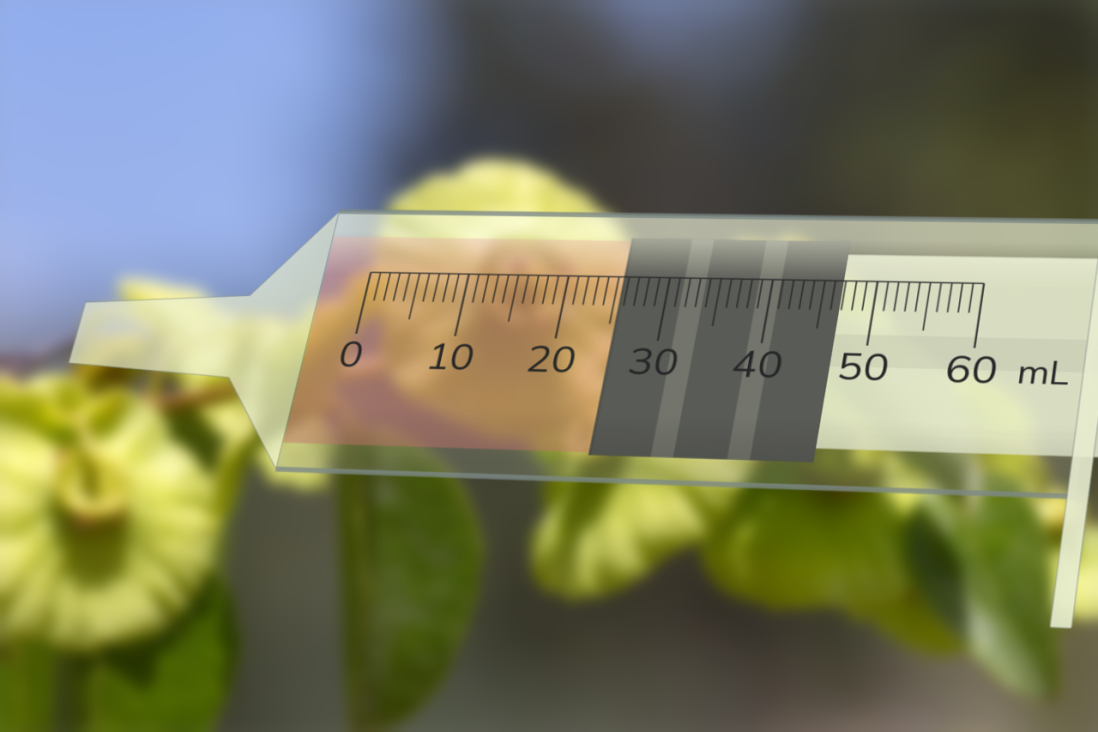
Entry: 25.5 mL
